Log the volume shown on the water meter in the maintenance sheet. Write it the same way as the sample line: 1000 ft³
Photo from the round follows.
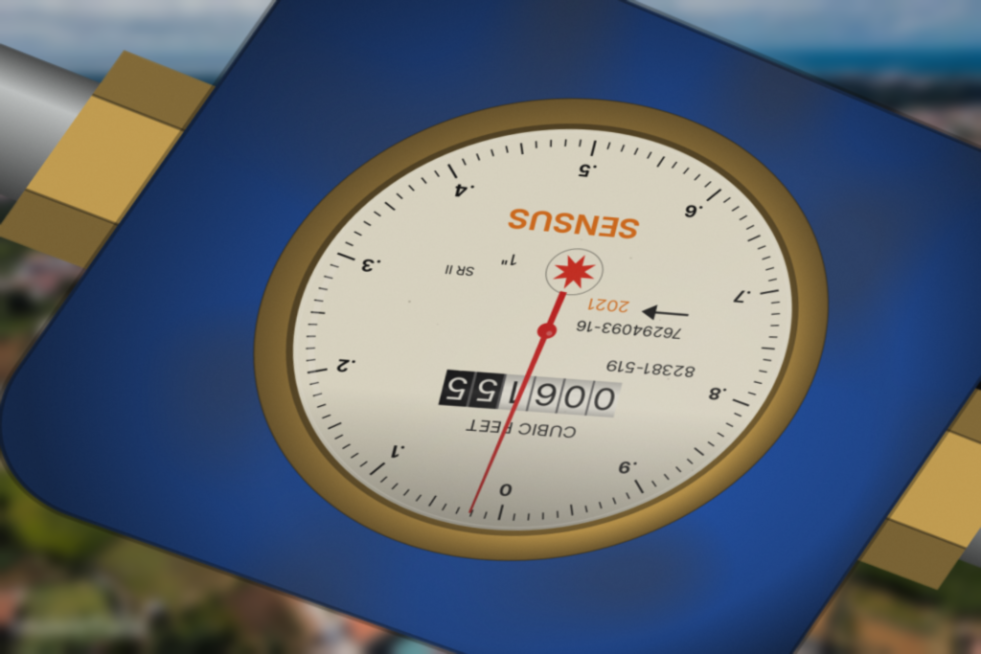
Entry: 6155.02 ft³
